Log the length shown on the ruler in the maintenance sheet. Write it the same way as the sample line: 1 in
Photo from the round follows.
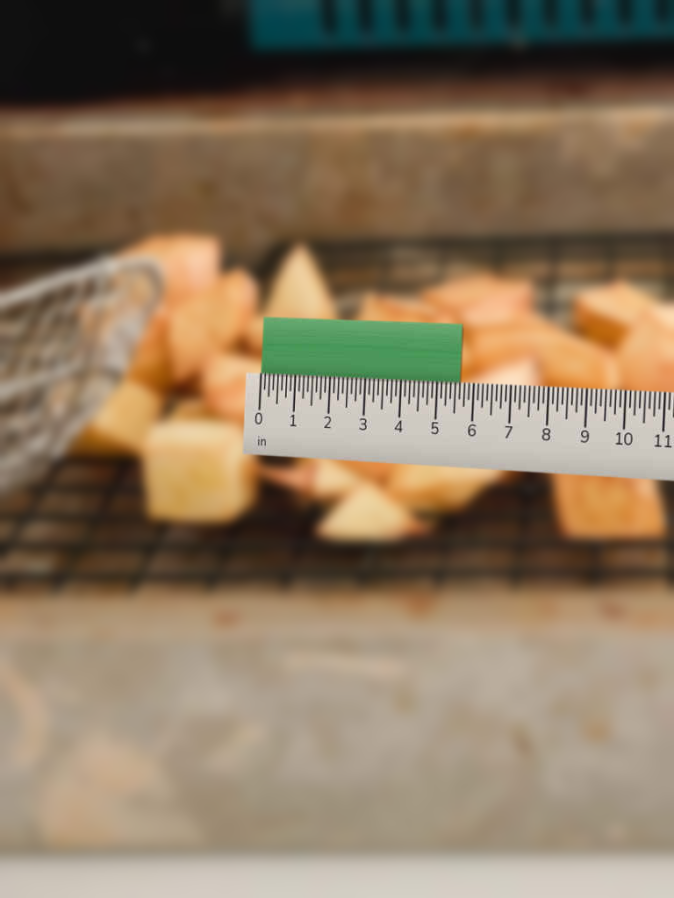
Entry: 5.625 in
